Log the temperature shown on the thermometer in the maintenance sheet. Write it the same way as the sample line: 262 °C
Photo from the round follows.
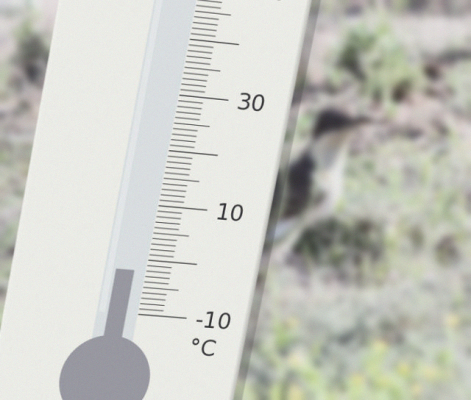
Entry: -2 °C
